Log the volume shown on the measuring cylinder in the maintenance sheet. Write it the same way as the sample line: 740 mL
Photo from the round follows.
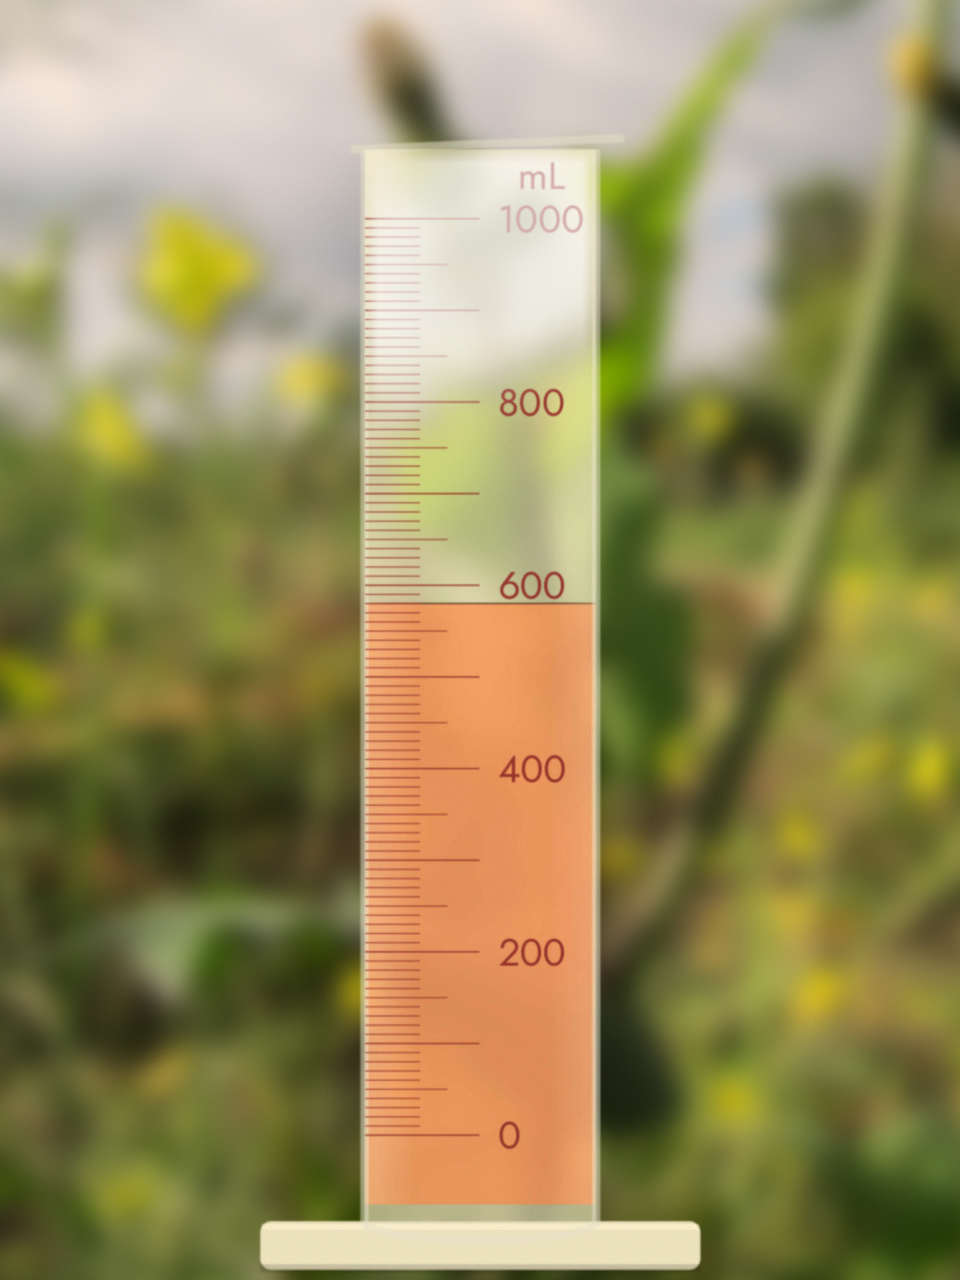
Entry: 580 mL
